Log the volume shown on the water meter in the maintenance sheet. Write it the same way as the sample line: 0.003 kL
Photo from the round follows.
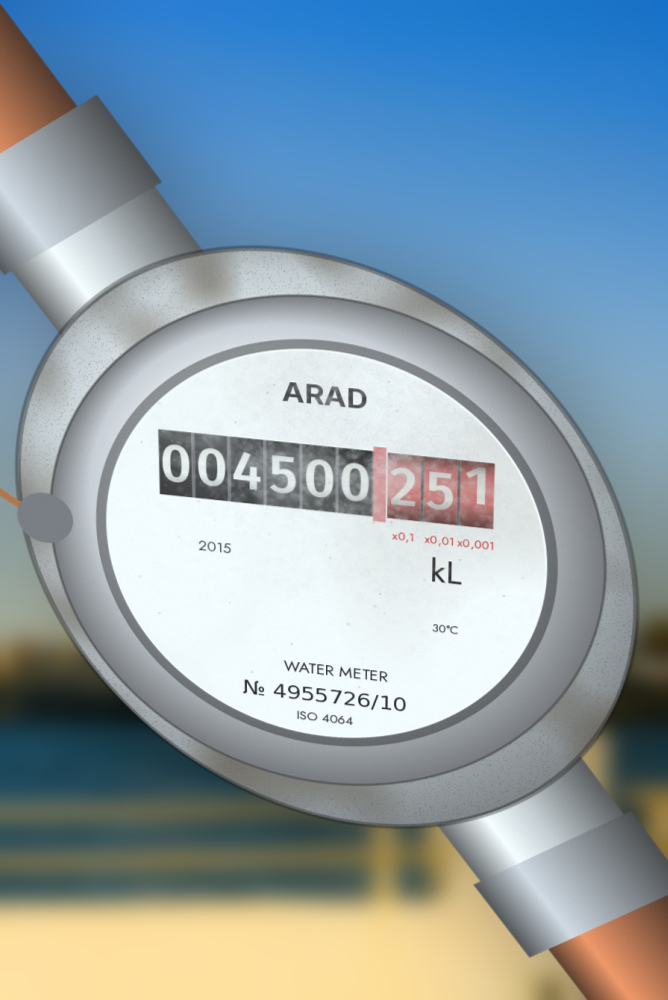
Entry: 4500.251 kL
